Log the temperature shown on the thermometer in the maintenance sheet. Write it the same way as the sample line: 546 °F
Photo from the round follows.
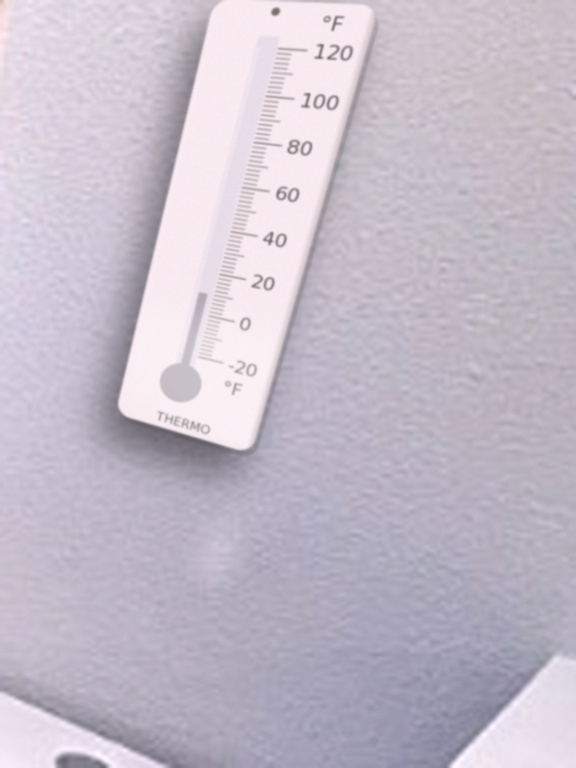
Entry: 10 °F
